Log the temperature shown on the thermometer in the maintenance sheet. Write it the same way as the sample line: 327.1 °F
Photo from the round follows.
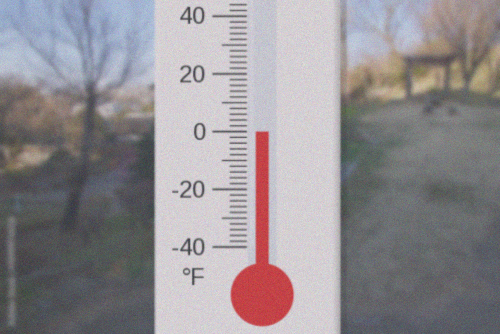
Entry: 0 °F
